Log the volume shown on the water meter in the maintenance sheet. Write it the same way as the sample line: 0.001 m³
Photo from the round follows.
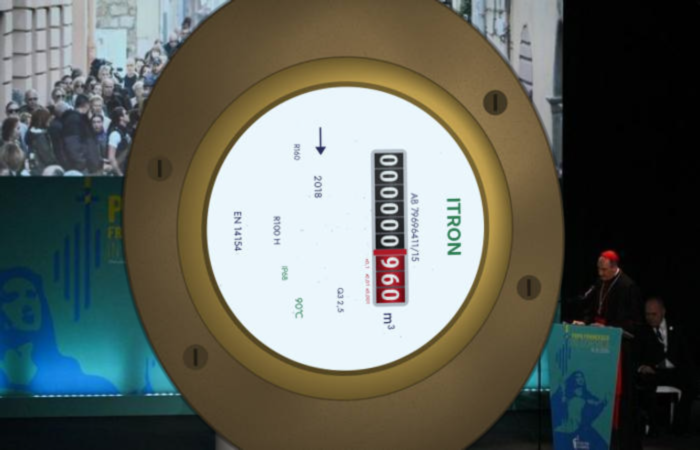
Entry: 0.960 m³
